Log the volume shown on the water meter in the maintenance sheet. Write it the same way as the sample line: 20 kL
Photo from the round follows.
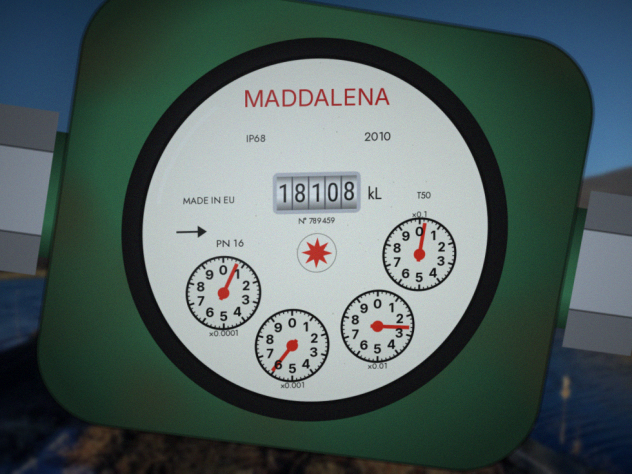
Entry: 18108.0260 kL
